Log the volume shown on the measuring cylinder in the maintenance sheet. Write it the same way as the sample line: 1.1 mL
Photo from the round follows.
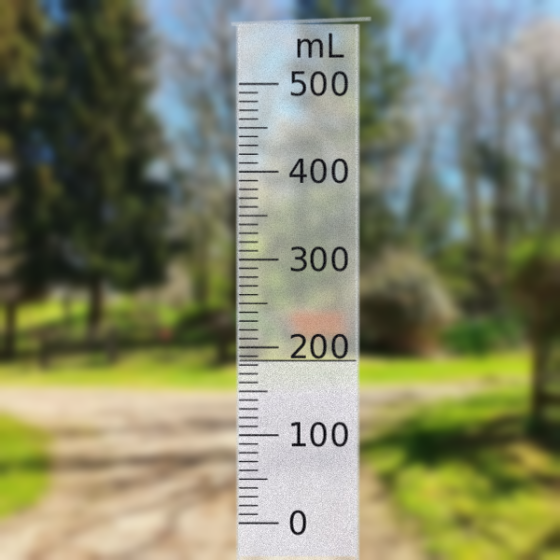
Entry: 185 mL
